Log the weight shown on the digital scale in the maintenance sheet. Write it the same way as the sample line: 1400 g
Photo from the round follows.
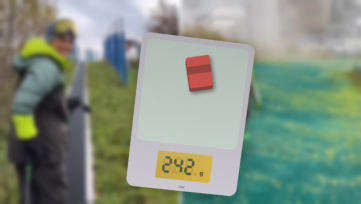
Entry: 242 g
